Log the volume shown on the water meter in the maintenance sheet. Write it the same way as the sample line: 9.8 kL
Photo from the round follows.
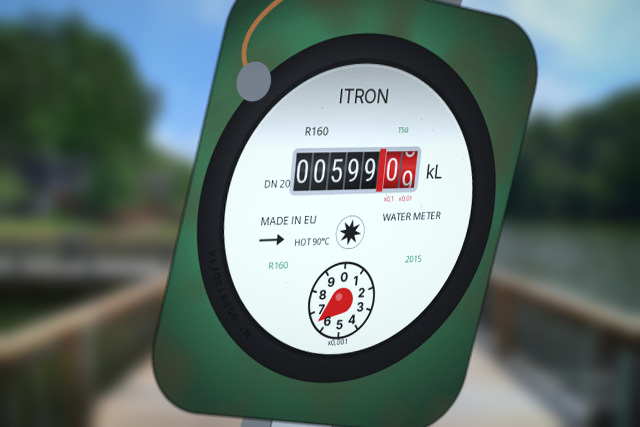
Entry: 599.086 kL
